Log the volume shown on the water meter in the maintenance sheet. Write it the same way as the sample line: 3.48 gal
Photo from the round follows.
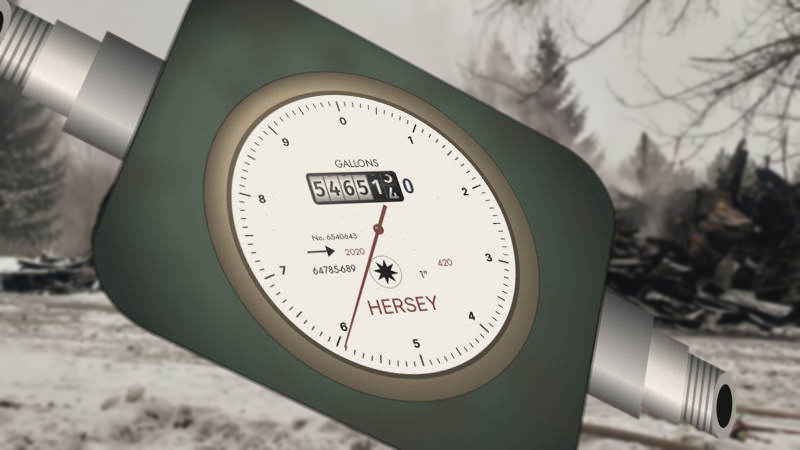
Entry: 5465135.9 gal
